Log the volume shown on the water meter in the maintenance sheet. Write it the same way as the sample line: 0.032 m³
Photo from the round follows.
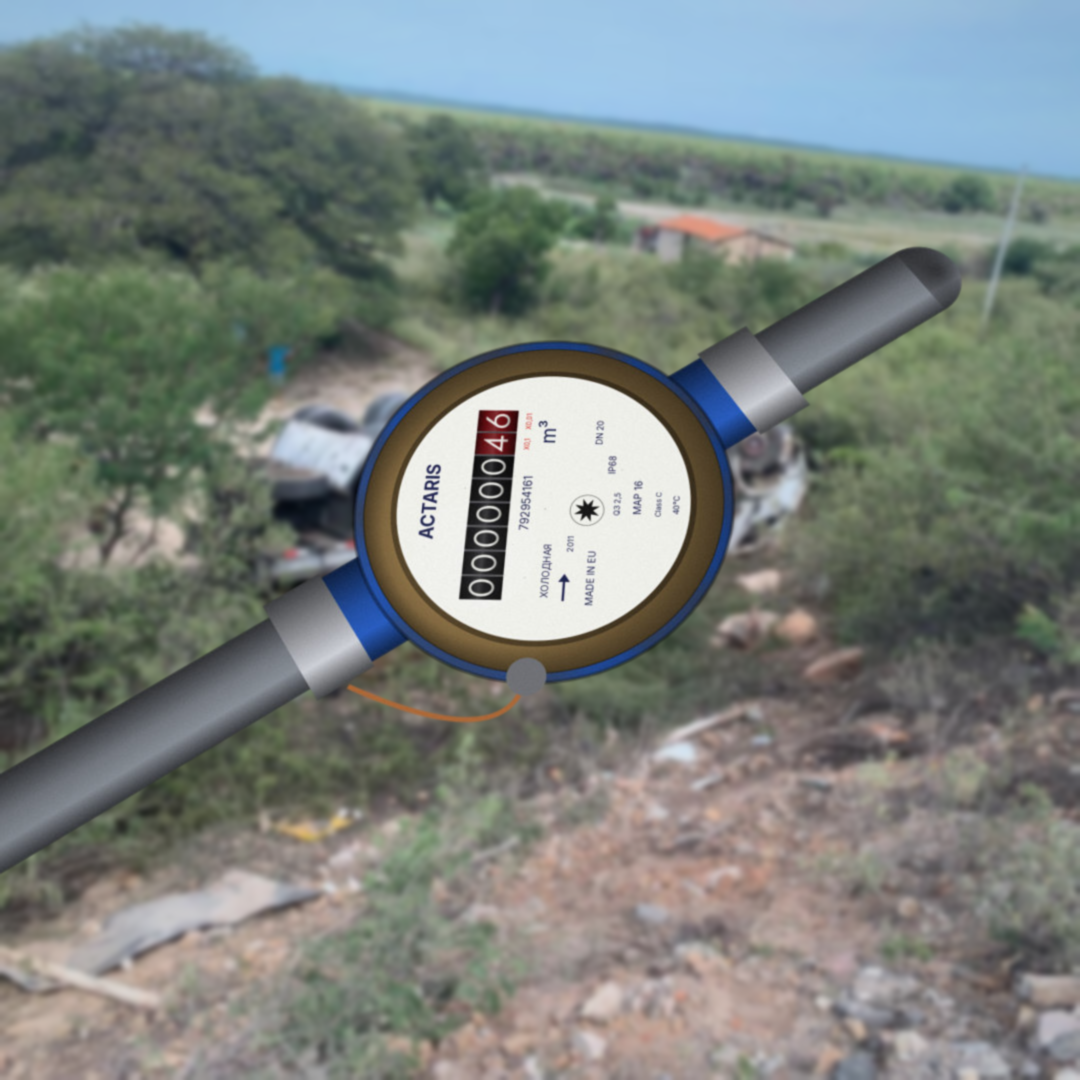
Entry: 0.46 m³
